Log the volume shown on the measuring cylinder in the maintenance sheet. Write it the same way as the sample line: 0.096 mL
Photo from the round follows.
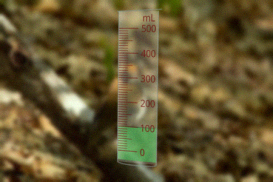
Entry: 100 mL
